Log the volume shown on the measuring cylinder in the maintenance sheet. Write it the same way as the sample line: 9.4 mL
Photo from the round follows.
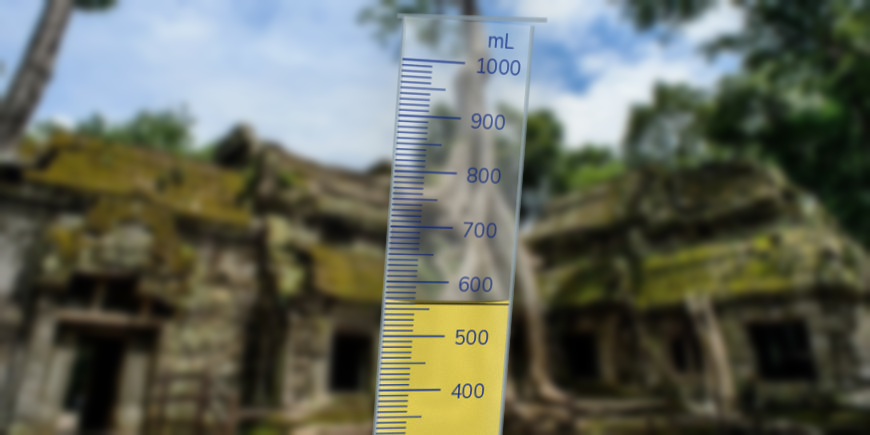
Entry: 560 mL
